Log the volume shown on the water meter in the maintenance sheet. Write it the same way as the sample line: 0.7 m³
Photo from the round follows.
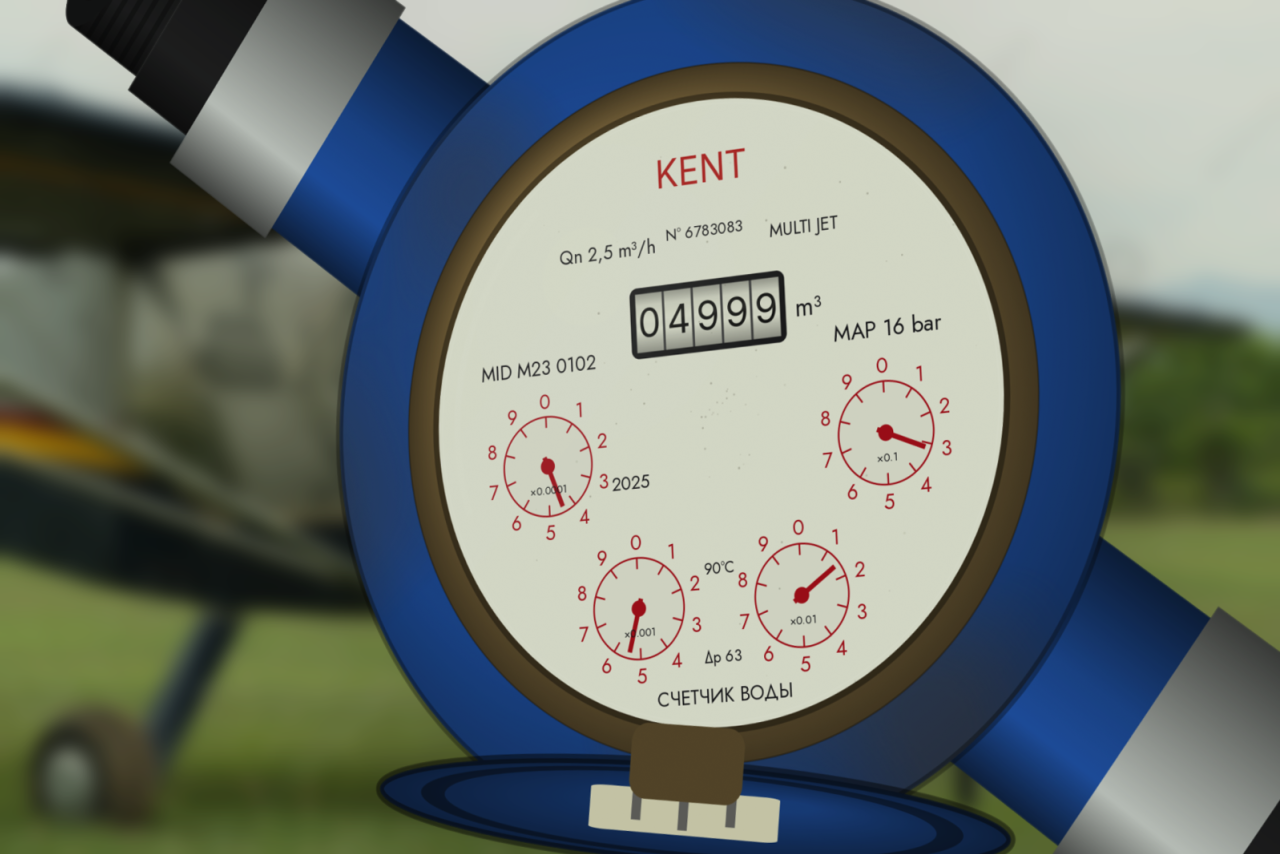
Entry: 4999.3154 m³
